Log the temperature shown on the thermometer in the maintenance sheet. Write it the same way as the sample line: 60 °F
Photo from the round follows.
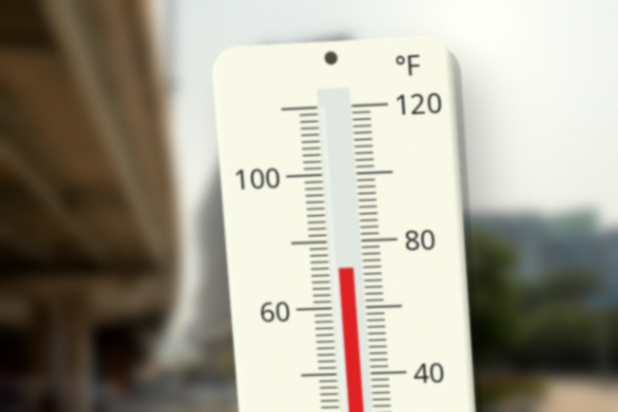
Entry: 72 °F
